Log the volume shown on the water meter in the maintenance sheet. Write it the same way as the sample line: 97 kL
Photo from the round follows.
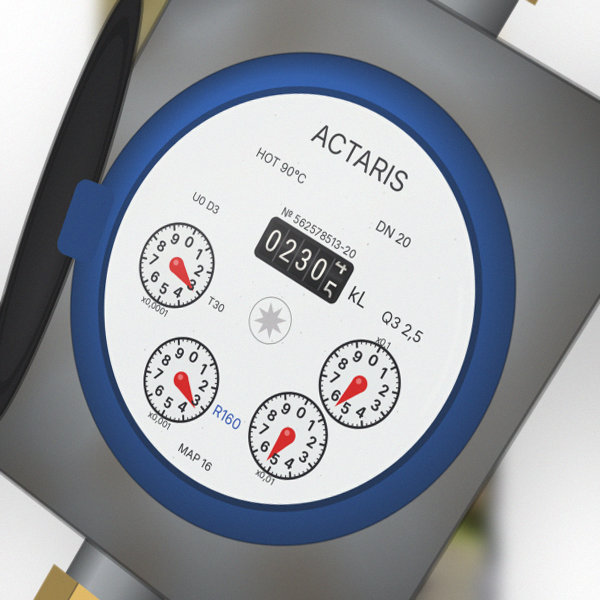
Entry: 2304.5533 kL
